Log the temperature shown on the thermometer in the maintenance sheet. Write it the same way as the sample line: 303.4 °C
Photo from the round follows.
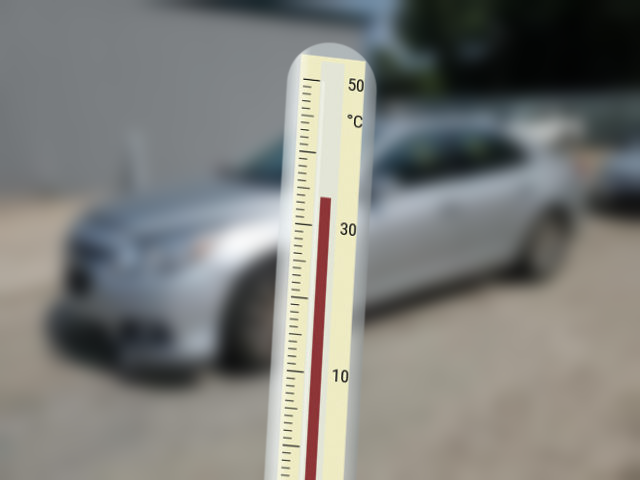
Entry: 34 °C
